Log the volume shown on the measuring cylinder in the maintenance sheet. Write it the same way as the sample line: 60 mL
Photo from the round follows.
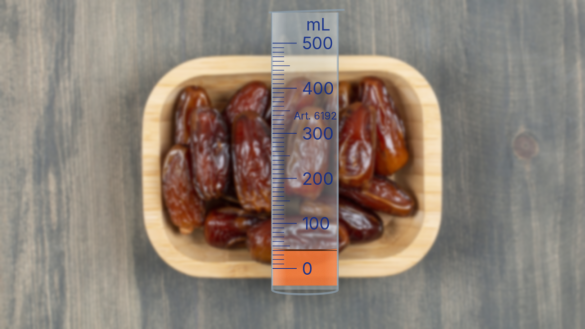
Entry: 40 mL
